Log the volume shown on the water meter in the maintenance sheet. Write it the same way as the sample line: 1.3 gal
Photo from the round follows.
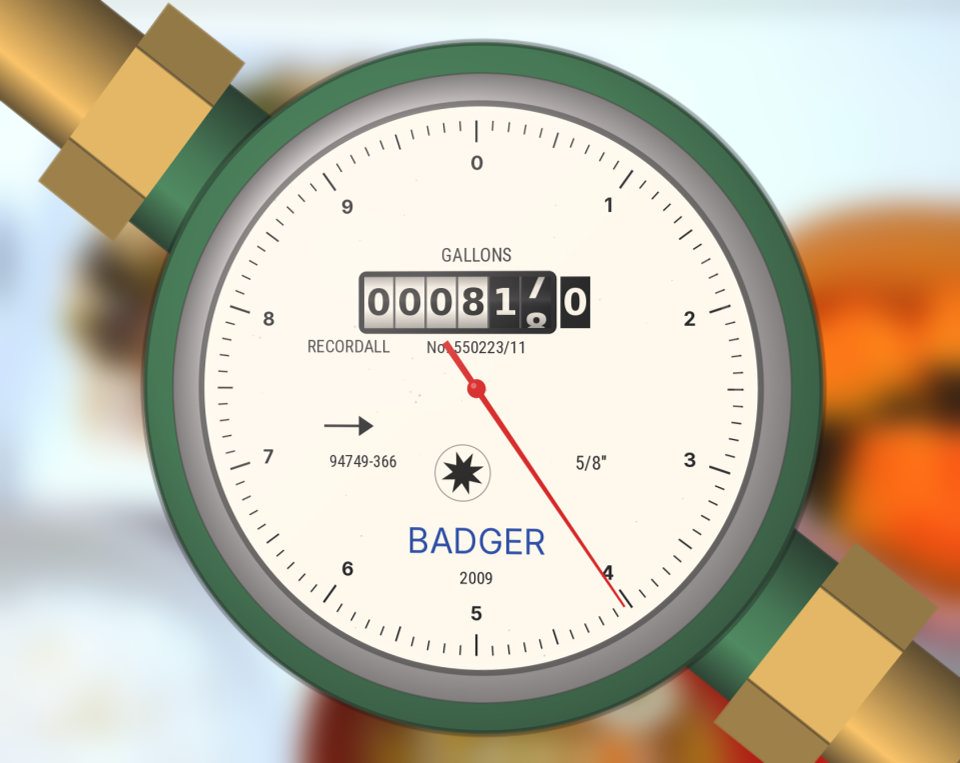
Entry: 8174.0 gal
